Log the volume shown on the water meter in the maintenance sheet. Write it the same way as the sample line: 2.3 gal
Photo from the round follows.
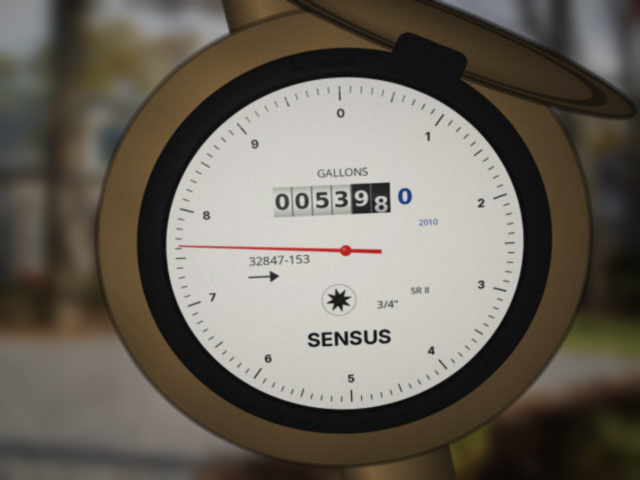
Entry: 53977.6 gal
